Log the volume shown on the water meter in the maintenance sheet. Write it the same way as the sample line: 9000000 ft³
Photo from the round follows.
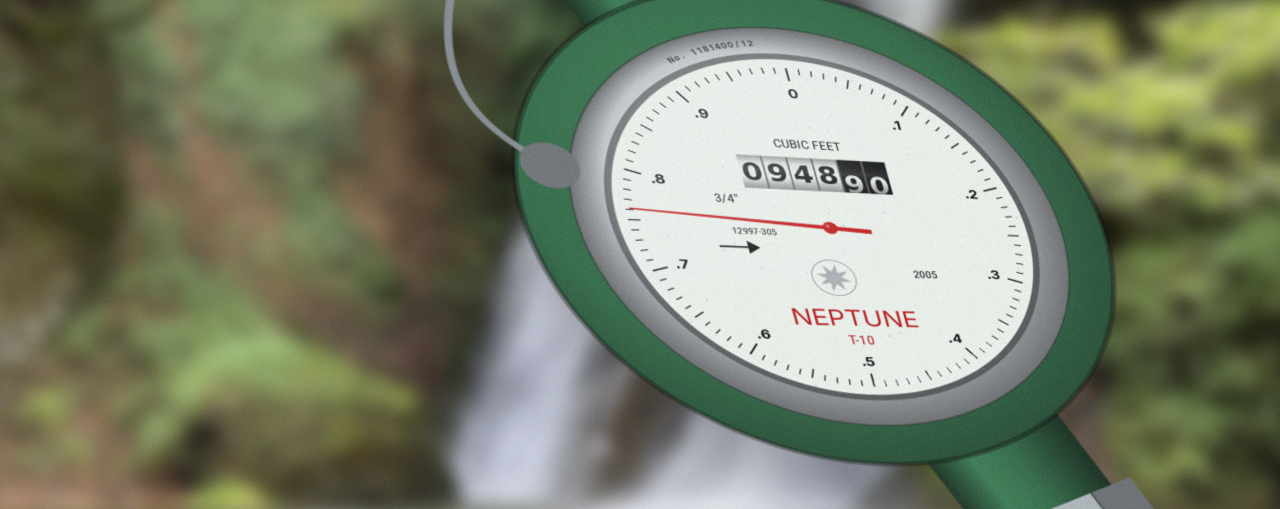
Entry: 94889.76 ft³
